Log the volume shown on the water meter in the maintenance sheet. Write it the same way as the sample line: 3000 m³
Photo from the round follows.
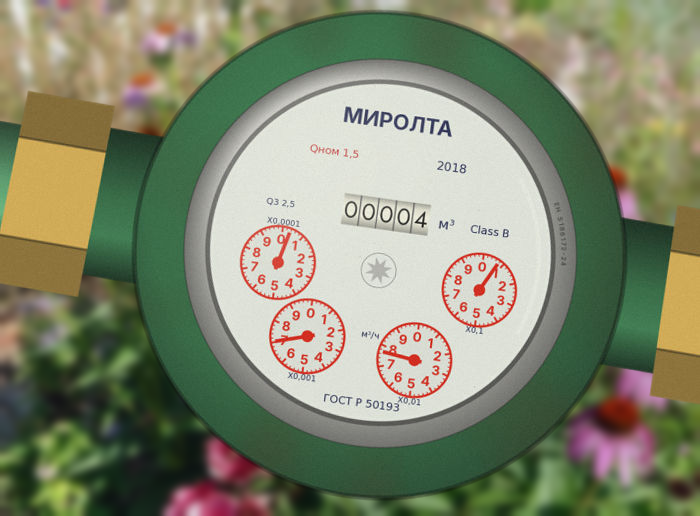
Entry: 4.0770 m³
